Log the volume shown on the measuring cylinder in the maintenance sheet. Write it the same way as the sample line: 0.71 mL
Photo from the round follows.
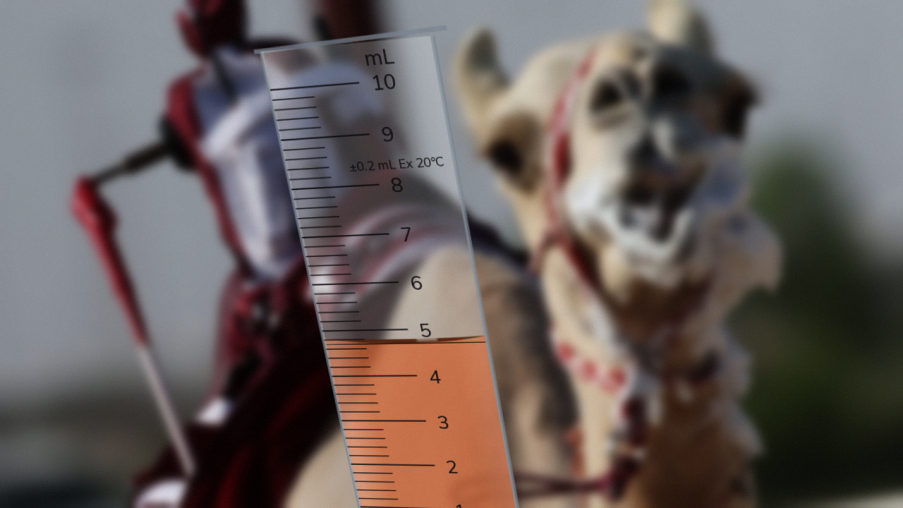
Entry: 4.7 mL
